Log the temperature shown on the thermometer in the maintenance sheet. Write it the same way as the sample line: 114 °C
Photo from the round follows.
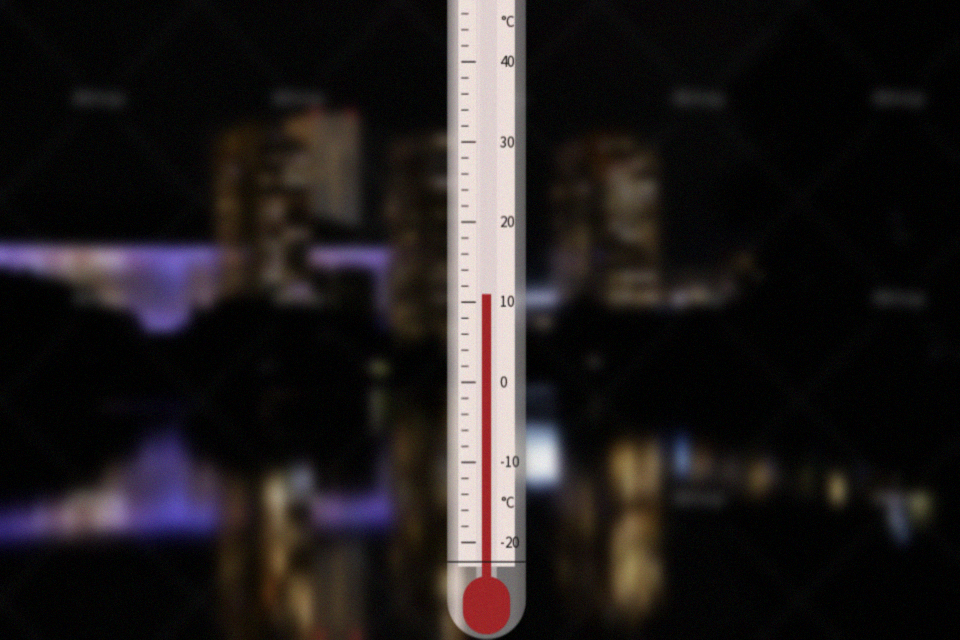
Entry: 11 °C
